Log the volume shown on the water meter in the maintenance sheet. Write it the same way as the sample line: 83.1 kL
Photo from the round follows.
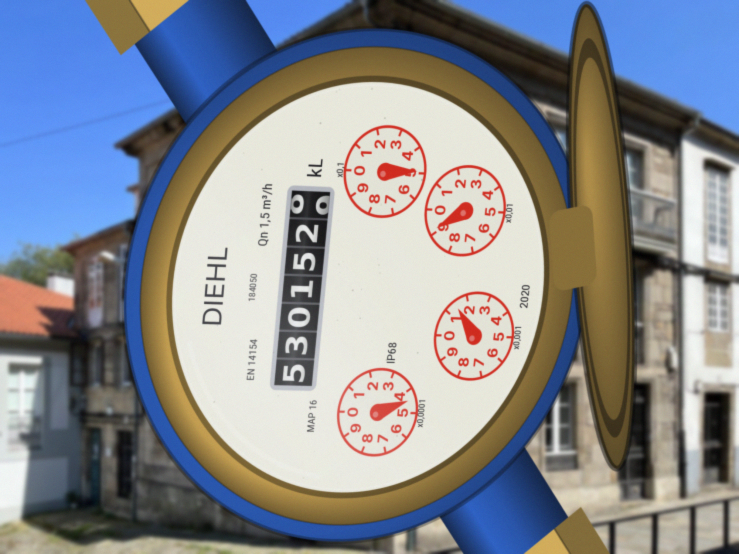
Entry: 5301528.4914 kL
